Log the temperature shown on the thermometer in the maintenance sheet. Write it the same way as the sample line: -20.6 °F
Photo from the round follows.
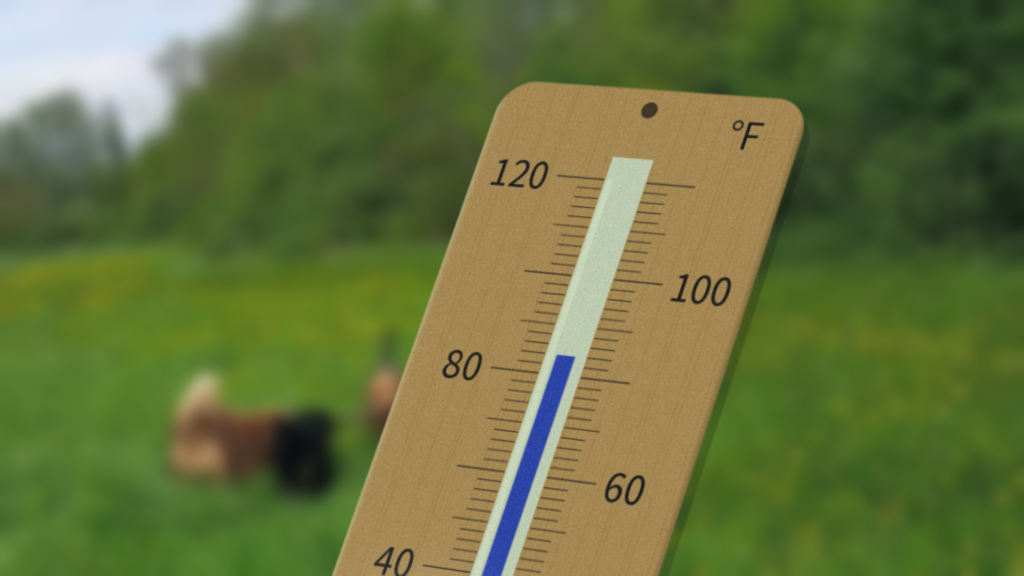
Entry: 84 °F
